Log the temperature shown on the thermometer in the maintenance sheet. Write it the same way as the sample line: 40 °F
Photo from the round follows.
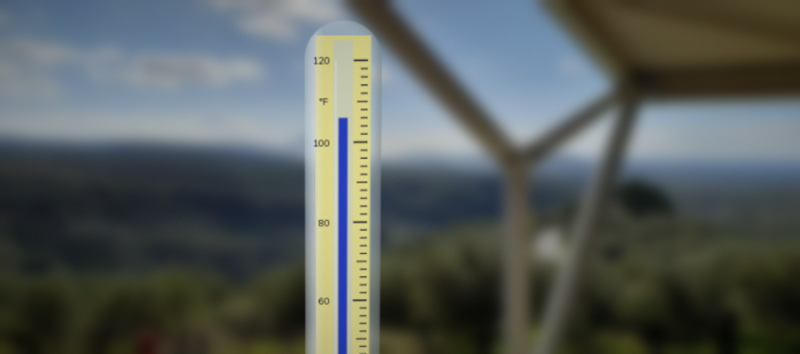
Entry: 106 °F
